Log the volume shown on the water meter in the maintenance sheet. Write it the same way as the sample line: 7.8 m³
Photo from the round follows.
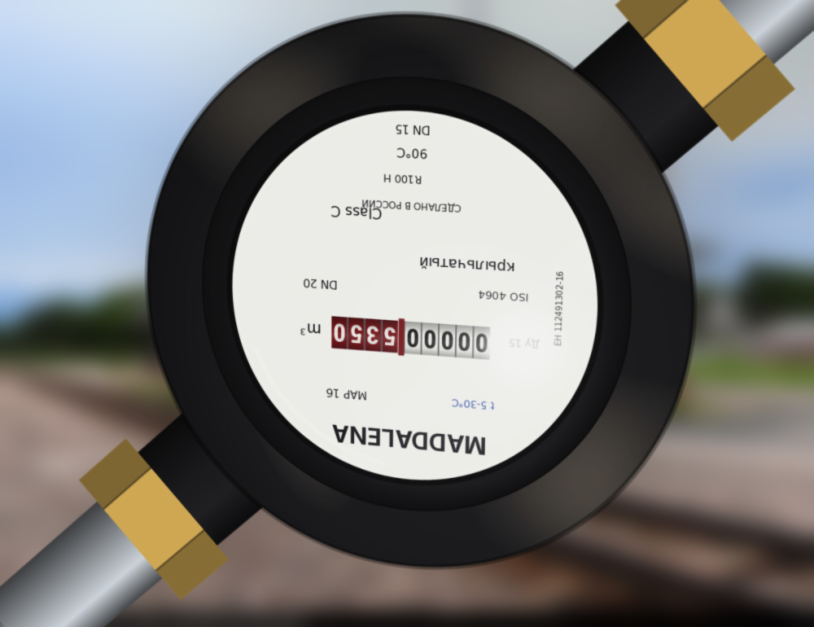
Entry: 0.5350 m³
